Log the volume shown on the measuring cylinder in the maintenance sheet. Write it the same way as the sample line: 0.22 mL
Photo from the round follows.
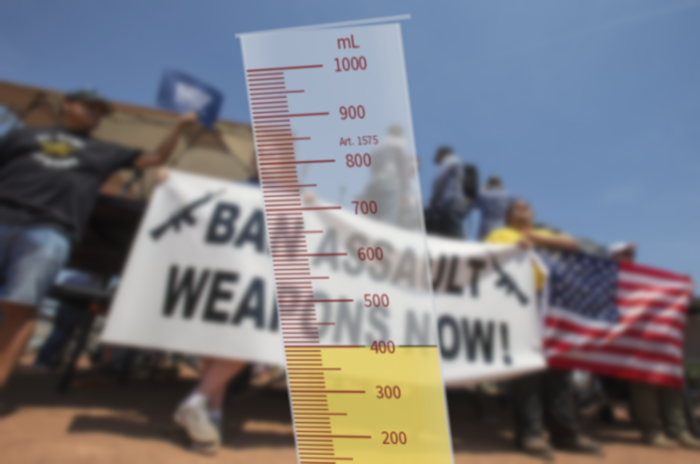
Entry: 400 mL
